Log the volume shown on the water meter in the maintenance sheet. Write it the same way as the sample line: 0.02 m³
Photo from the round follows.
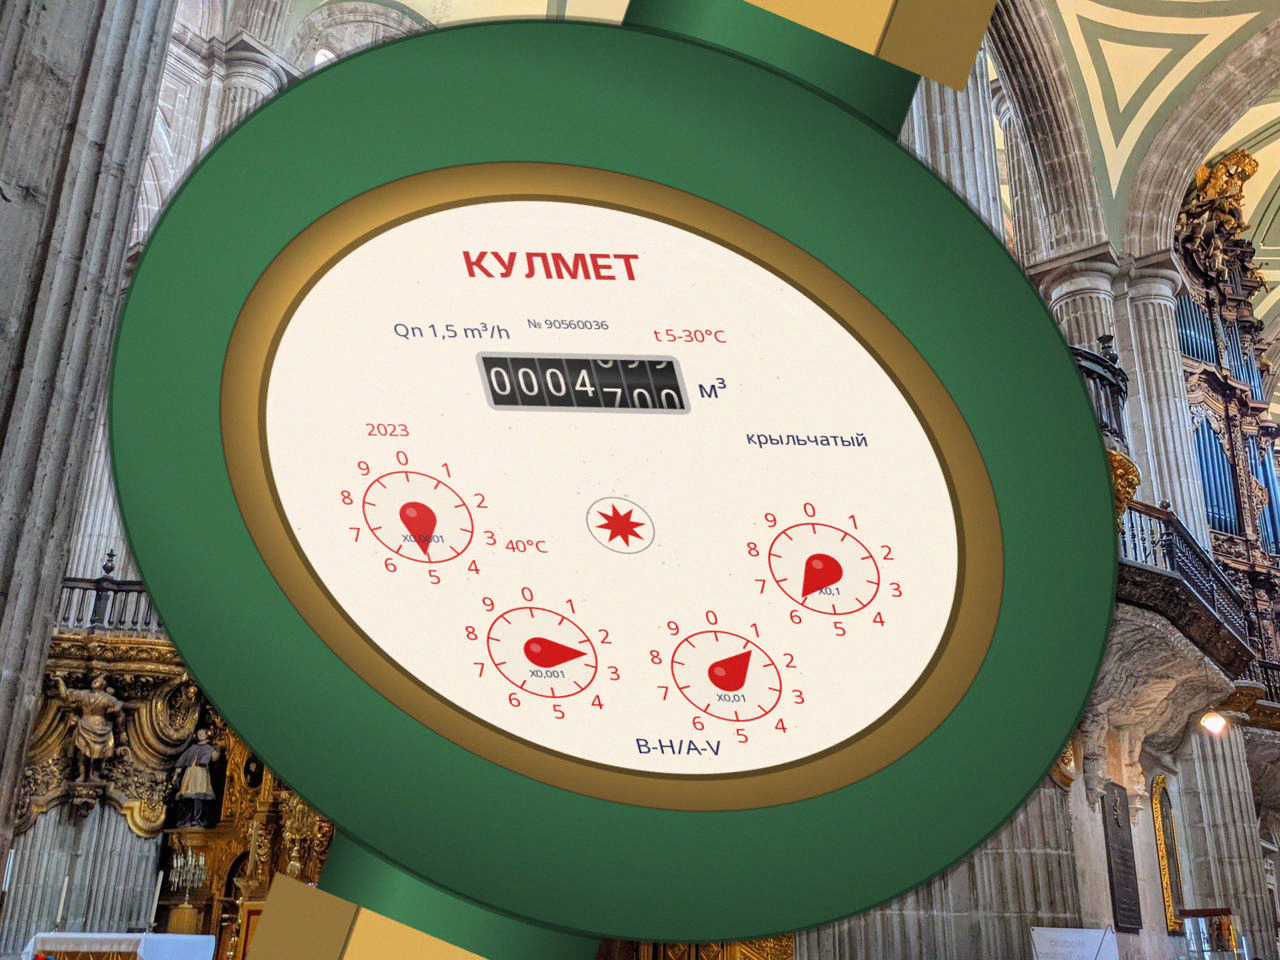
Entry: 4699.6125 m³
